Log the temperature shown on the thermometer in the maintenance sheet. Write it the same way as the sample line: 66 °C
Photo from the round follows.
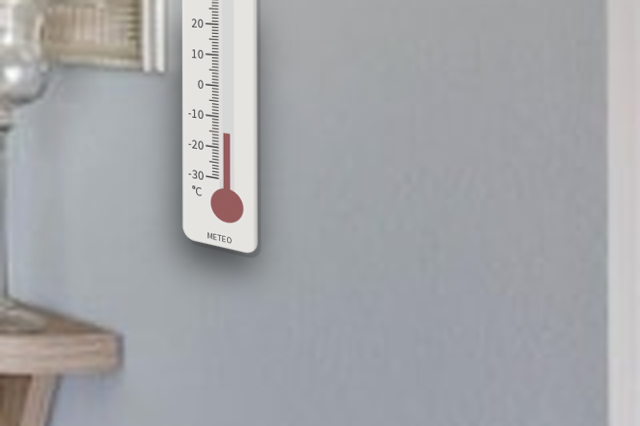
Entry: -15 °C
